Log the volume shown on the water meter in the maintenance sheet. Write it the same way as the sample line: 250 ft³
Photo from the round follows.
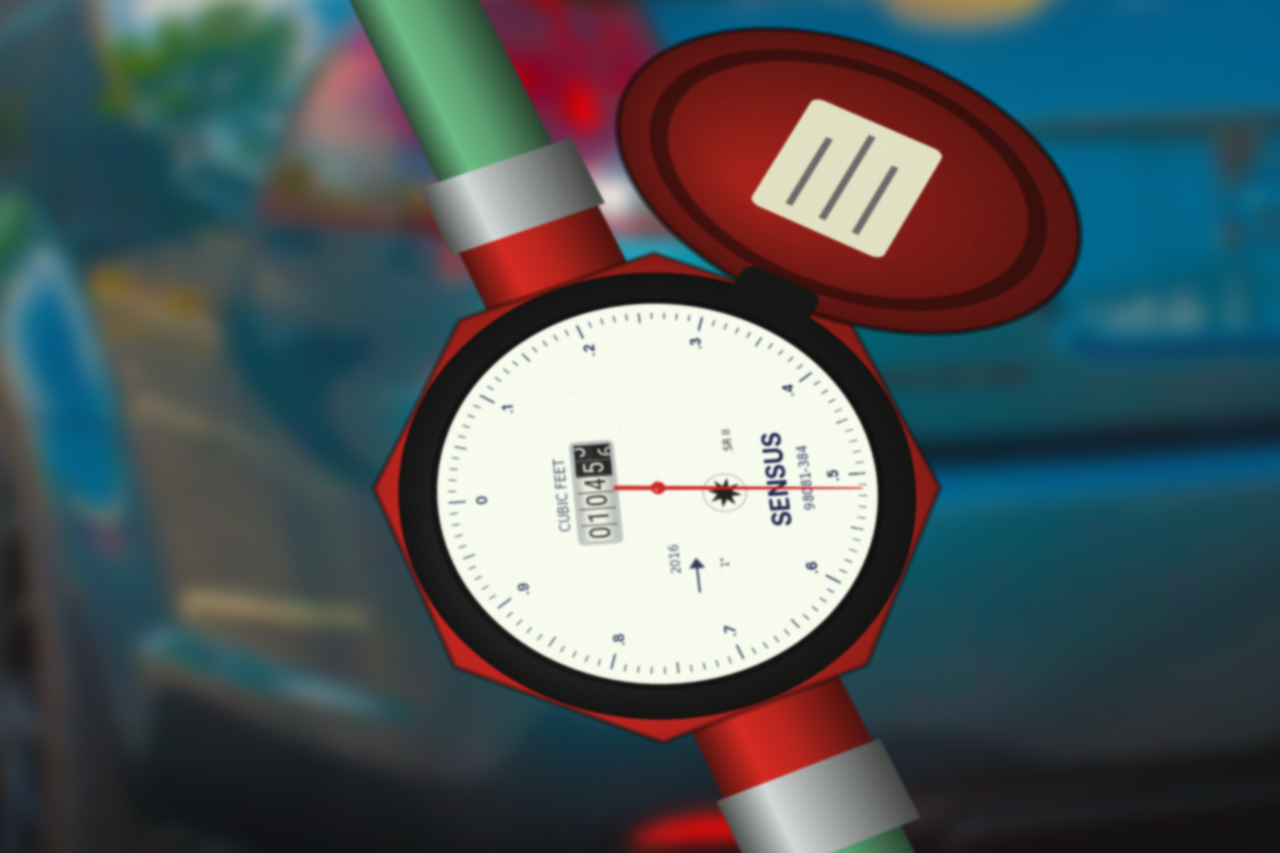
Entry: 10455.51 ft³
